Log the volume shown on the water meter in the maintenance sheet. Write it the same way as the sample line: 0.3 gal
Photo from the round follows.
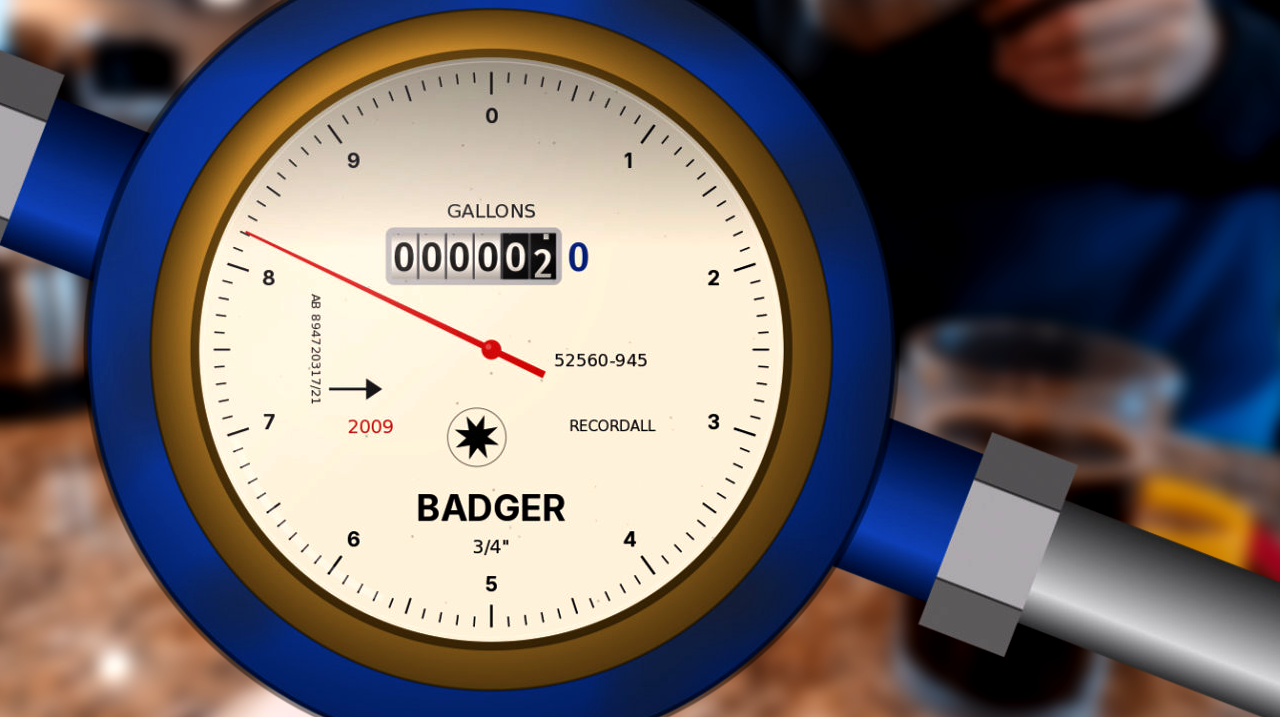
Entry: 18.2 gal
